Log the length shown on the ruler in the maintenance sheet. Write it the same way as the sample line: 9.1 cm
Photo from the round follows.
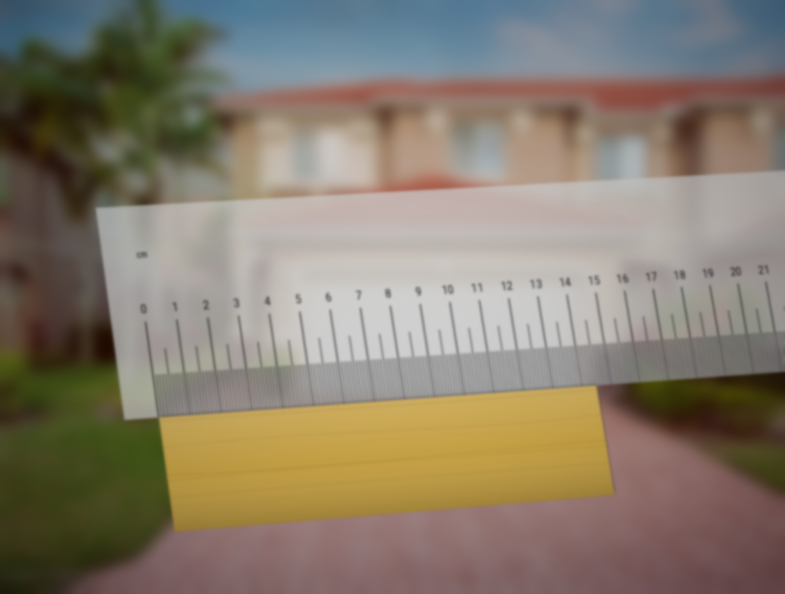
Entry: 14.5 cm
